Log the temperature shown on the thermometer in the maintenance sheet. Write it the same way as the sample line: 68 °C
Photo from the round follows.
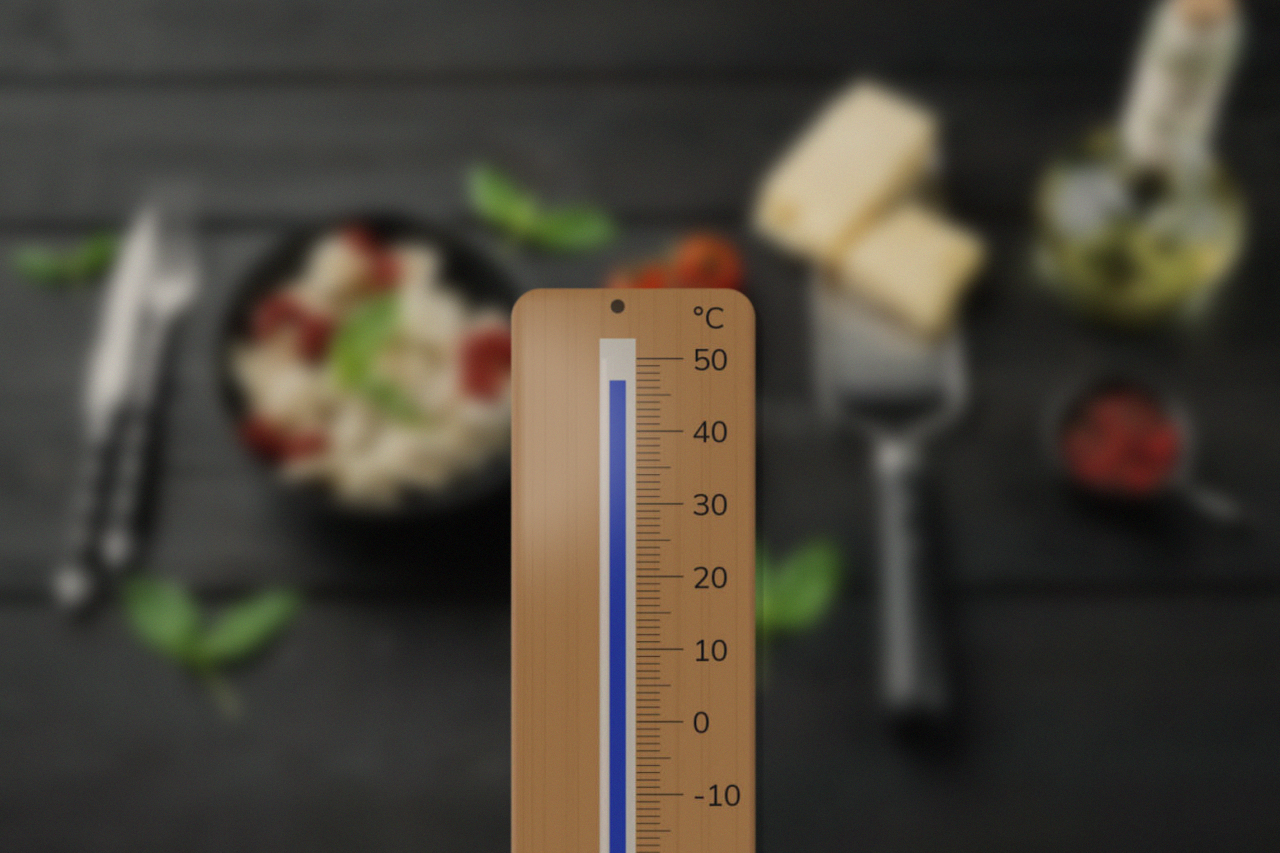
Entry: 47 °C
